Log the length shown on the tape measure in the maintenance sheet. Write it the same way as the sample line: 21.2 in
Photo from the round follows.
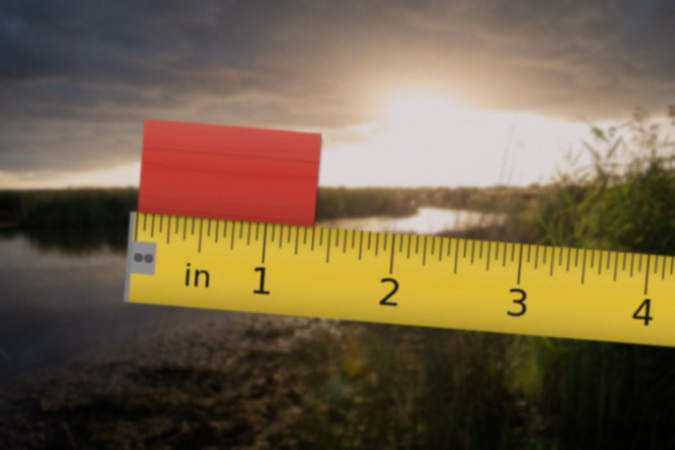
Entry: 1.375 in
